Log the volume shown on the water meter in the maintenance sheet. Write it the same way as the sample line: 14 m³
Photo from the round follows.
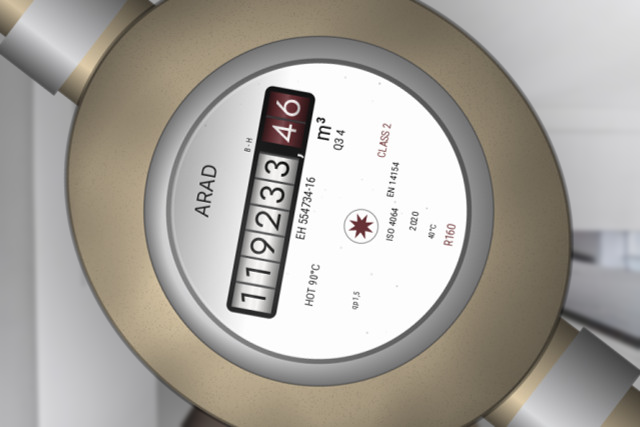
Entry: 119233.46 m³
